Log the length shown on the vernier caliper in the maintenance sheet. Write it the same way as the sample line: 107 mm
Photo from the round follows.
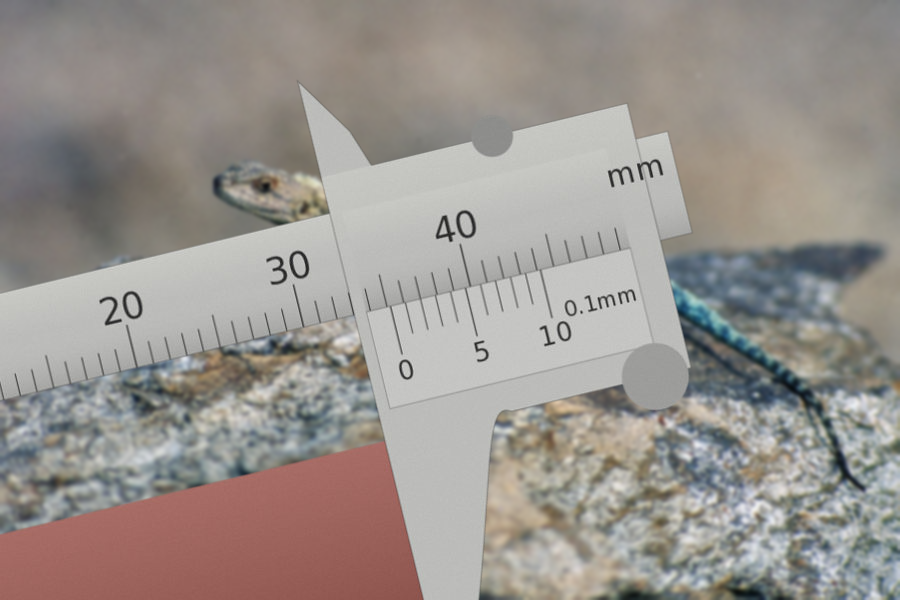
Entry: 35.2 mm
